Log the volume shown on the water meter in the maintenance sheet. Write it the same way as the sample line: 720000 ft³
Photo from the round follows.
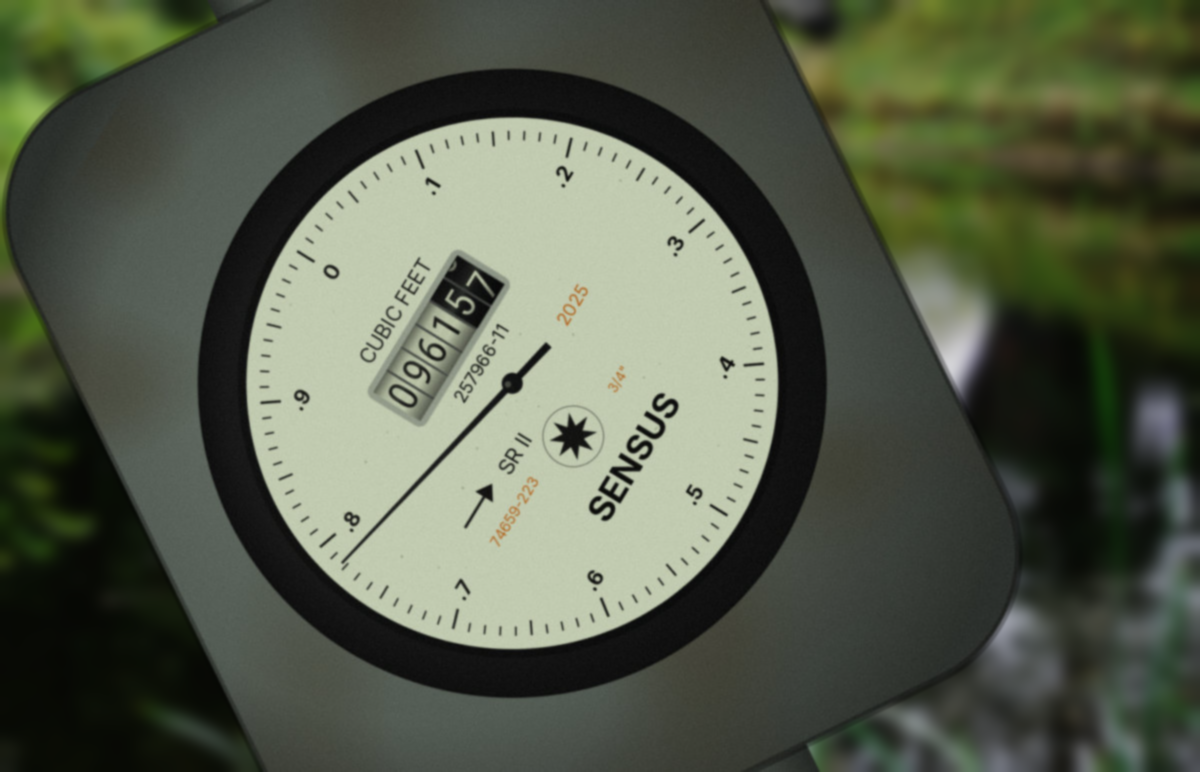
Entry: 96156.78 ft³
